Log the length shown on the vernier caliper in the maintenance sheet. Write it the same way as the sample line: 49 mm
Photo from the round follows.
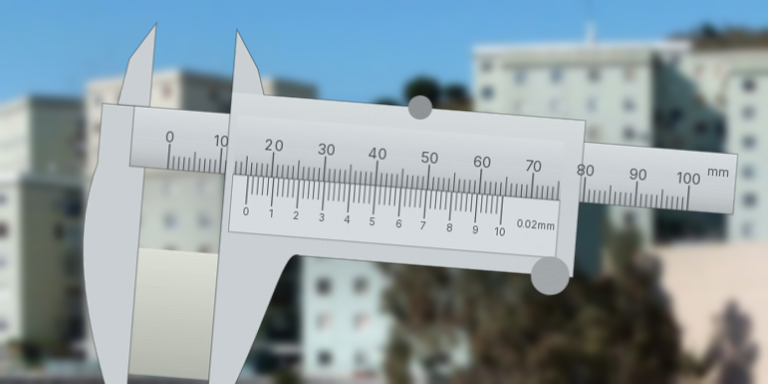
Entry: 15.5 mm
